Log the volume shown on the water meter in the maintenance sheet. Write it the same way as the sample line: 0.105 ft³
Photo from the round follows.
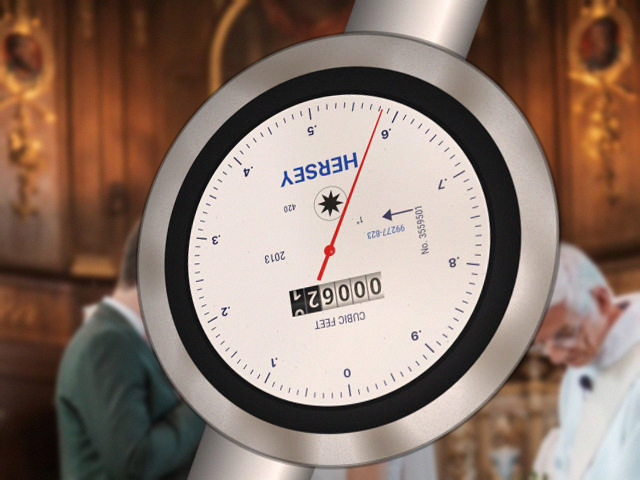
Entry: 620.58 ft³
